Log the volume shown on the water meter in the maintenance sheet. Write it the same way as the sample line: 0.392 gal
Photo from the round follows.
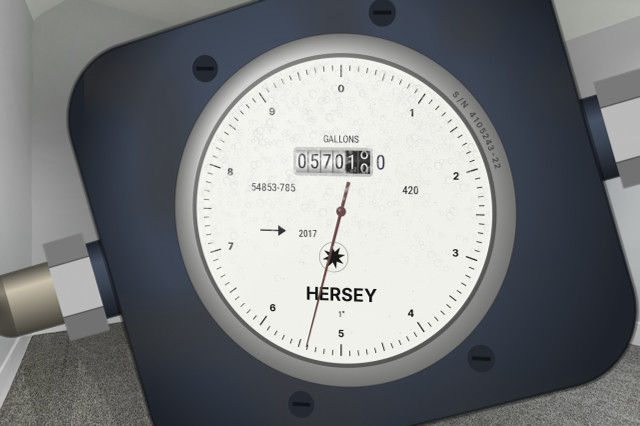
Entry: 570185.4 gal
